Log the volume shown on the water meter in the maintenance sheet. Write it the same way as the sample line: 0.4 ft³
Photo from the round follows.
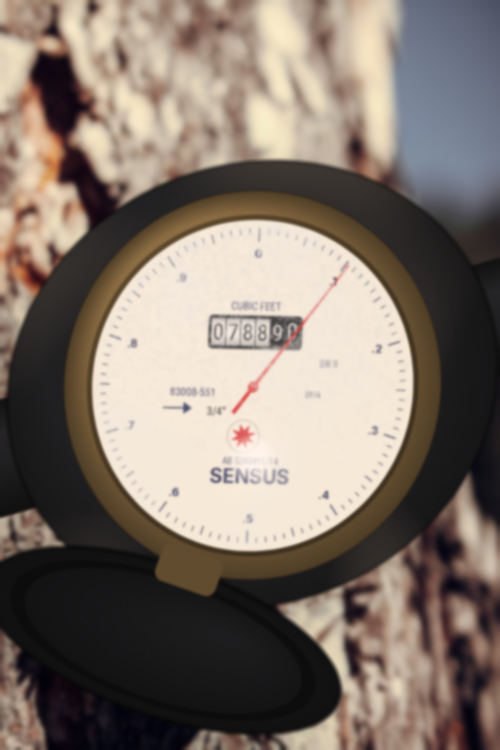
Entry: 78890.10 ft³
